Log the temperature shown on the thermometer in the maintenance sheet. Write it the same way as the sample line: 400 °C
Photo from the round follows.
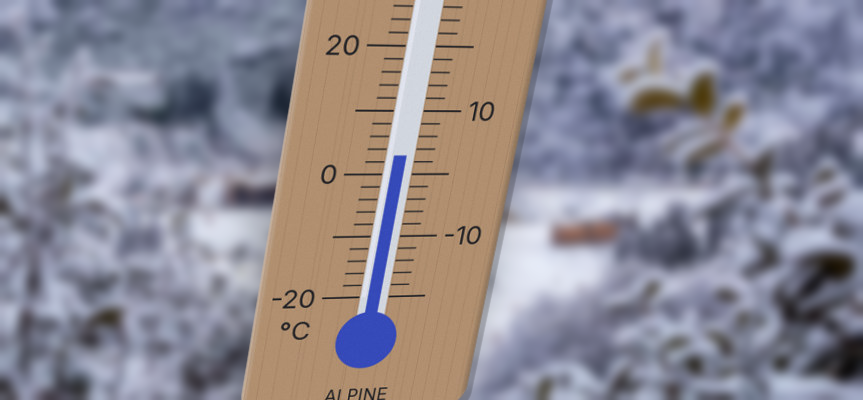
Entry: 3 °C
